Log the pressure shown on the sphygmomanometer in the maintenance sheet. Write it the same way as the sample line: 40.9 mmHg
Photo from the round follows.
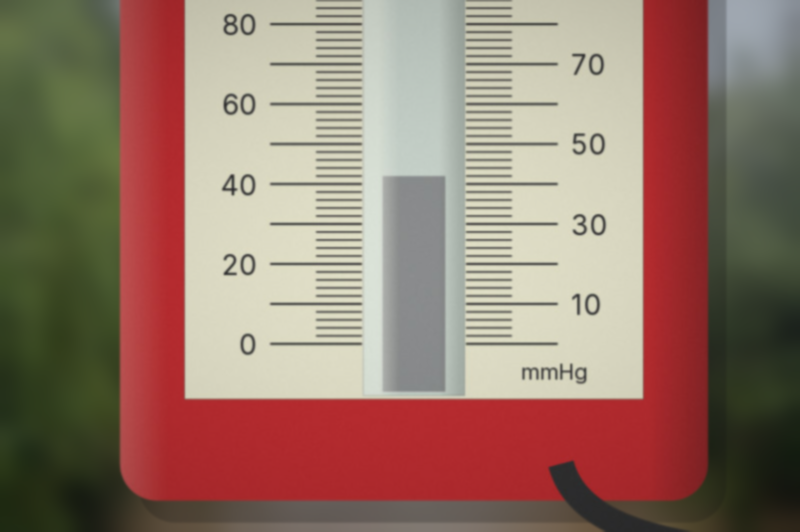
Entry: 42 mmHg
